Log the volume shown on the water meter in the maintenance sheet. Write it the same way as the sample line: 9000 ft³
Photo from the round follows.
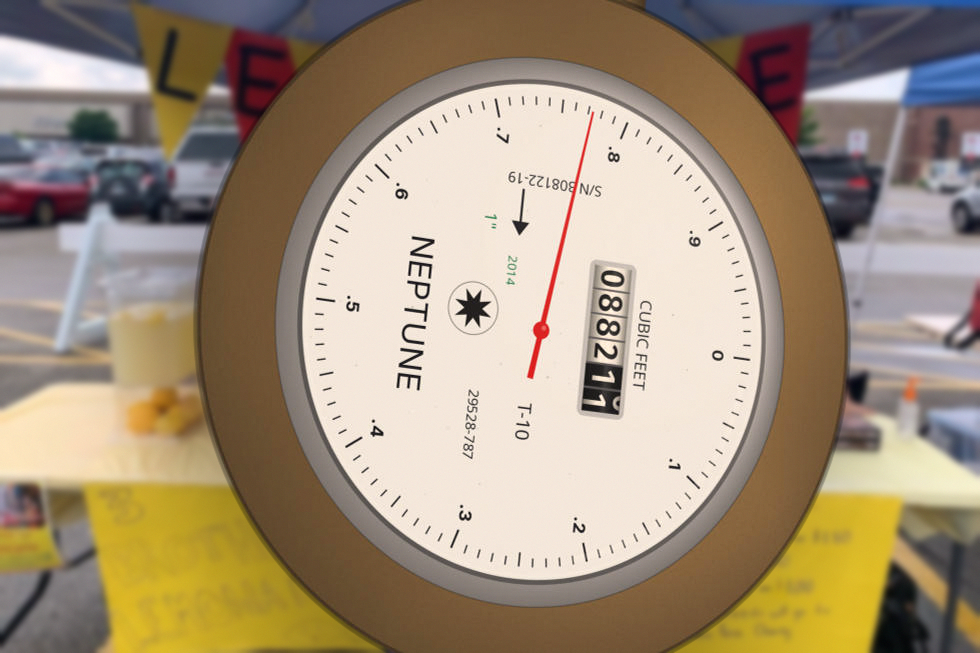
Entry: 88210.77 ft³
